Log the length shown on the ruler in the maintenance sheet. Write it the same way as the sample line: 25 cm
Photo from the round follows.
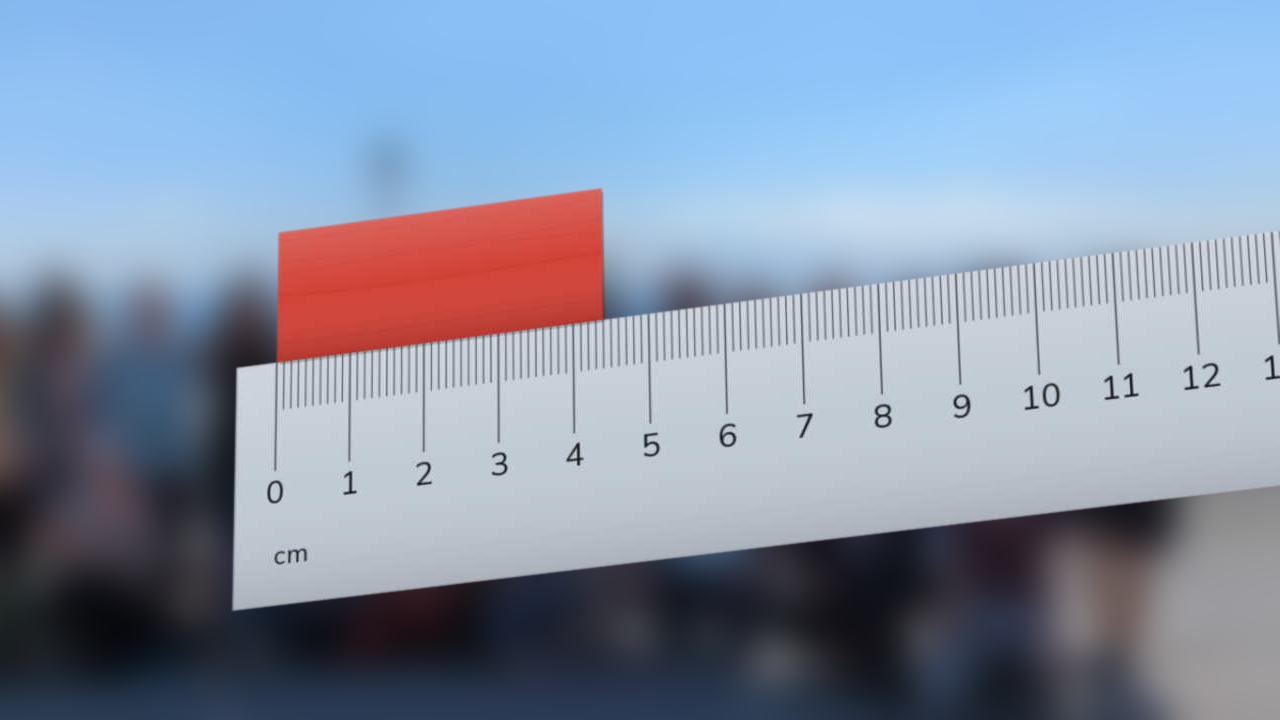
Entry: 4.4 cm
